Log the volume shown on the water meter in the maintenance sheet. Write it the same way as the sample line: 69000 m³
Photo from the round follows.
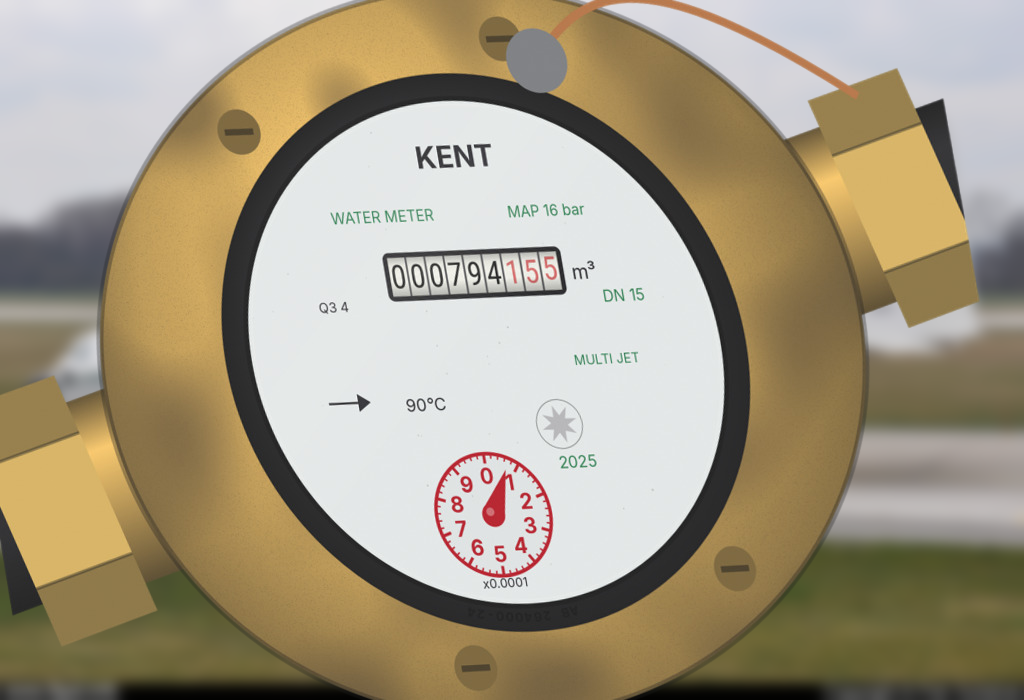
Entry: 794.1550 m³
